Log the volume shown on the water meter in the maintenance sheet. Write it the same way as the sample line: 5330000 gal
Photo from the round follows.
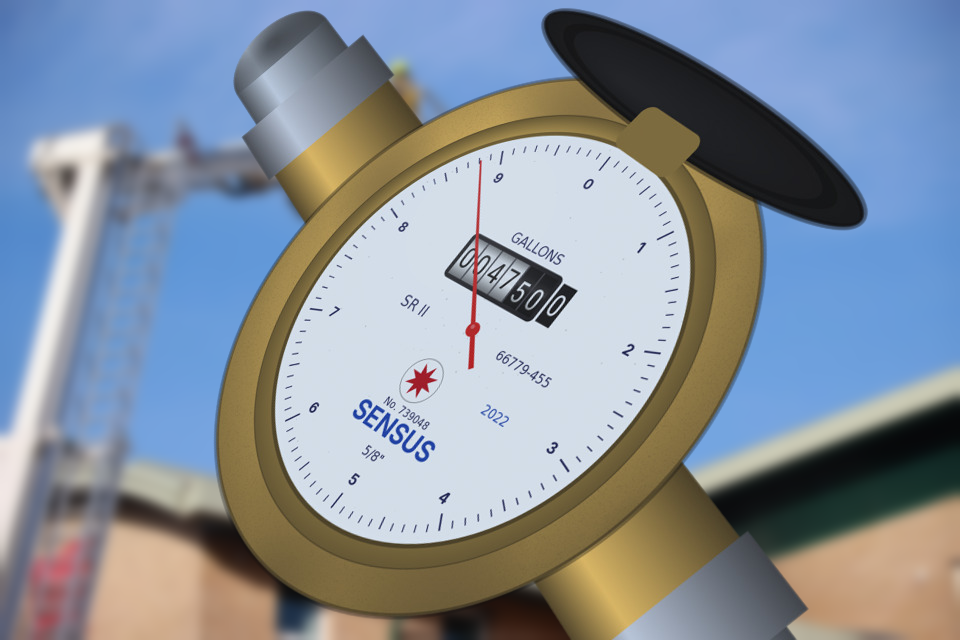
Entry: 47498.8 gal
